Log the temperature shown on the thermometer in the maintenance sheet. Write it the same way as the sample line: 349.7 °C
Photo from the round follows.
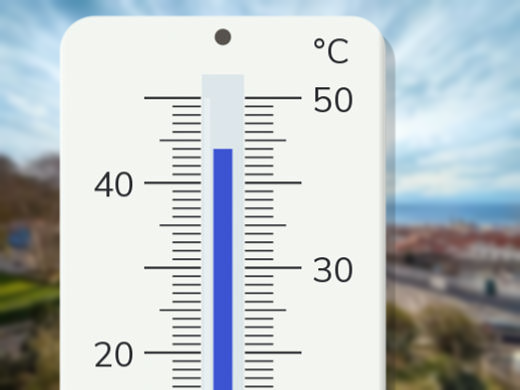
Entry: 44 °C
